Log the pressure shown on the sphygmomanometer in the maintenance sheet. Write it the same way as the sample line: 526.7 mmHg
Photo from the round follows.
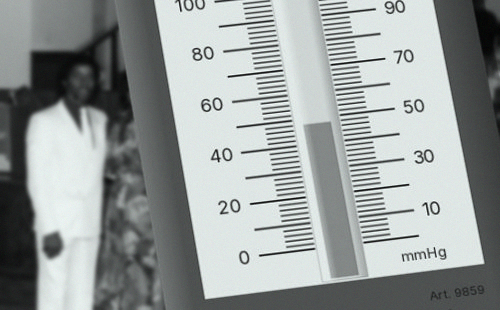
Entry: 48 mmHg
